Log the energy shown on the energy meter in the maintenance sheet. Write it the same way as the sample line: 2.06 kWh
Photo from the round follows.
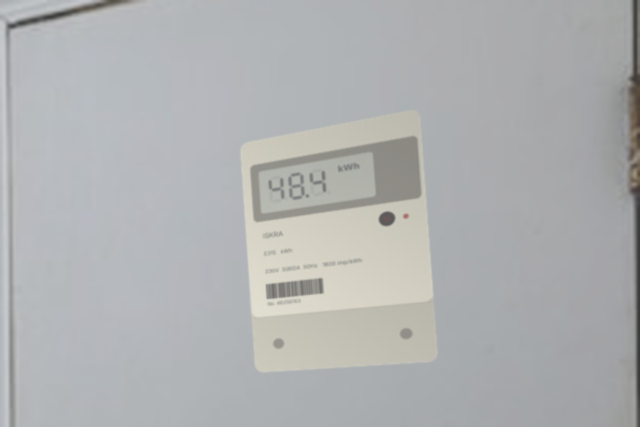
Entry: 48.4 kWh
